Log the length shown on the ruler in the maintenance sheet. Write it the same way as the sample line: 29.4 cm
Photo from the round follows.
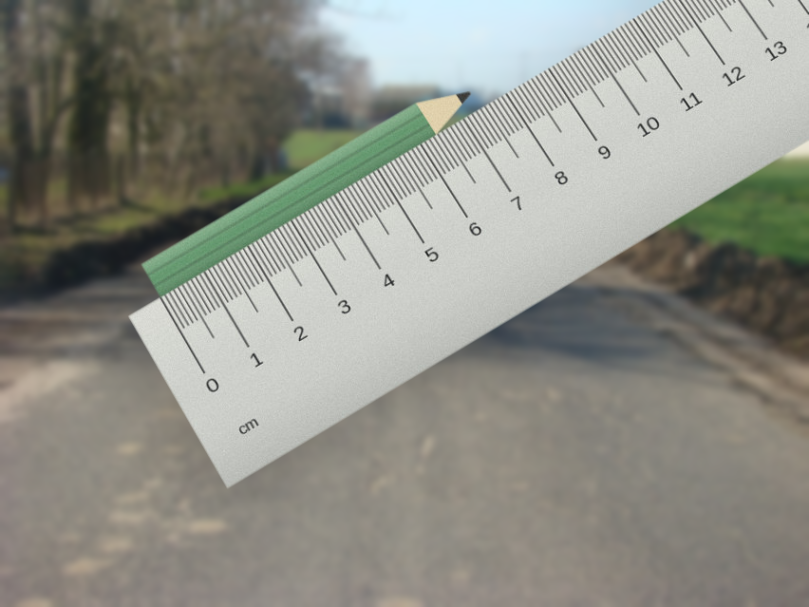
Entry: 7.4 cm
